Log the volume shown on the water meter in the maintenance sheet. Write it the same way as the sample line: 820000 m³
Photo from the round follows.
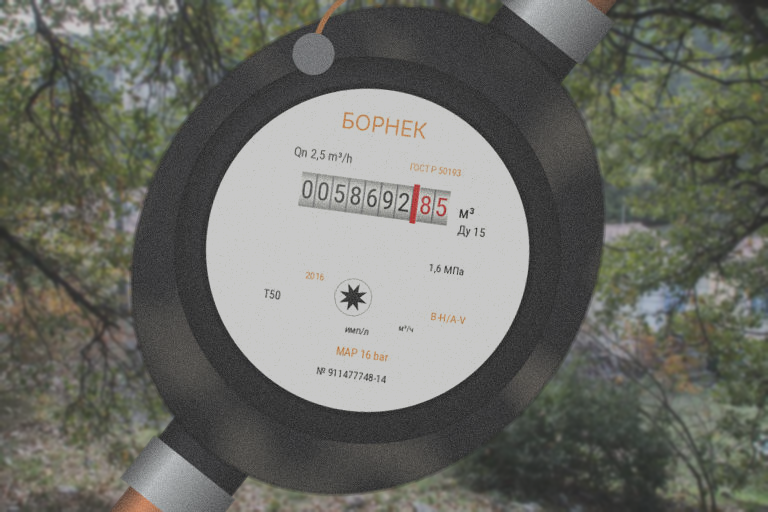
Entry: 58692.85 m³
